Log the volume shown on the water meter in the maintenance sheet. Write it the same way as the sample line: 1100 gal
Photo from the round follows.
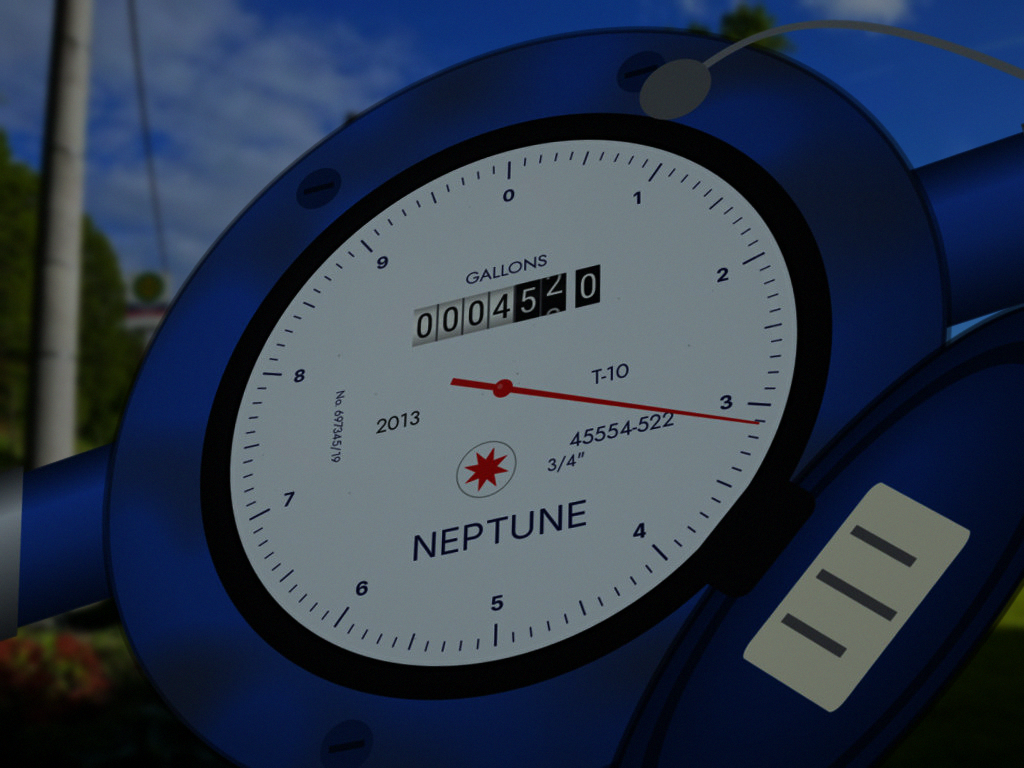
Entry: 4523.1 gal
